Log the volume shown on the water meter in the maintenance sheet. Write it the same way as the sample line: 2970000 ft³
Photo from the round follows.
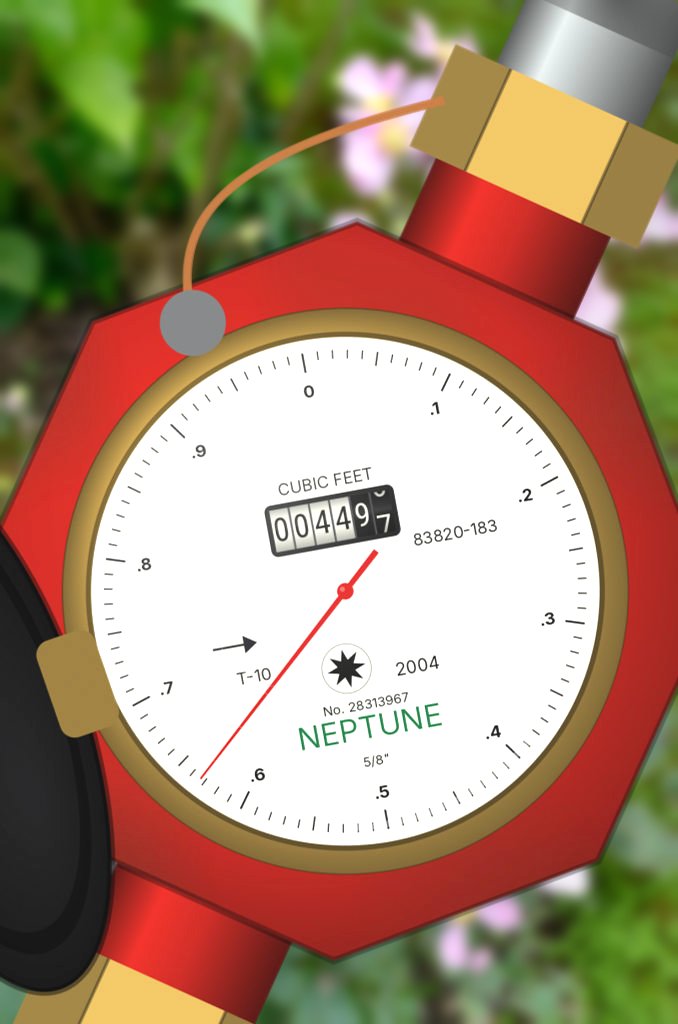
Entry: 4496.63 ft³
